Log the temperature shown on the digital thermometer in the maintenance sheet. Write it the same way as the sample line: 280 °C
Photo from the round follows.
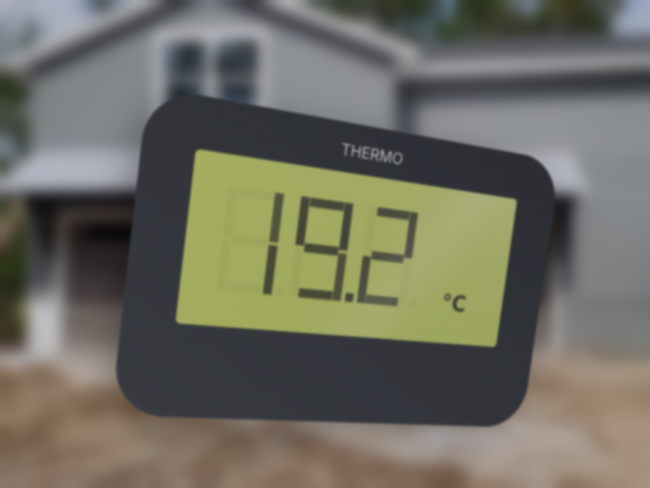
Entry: 19.2 °C
